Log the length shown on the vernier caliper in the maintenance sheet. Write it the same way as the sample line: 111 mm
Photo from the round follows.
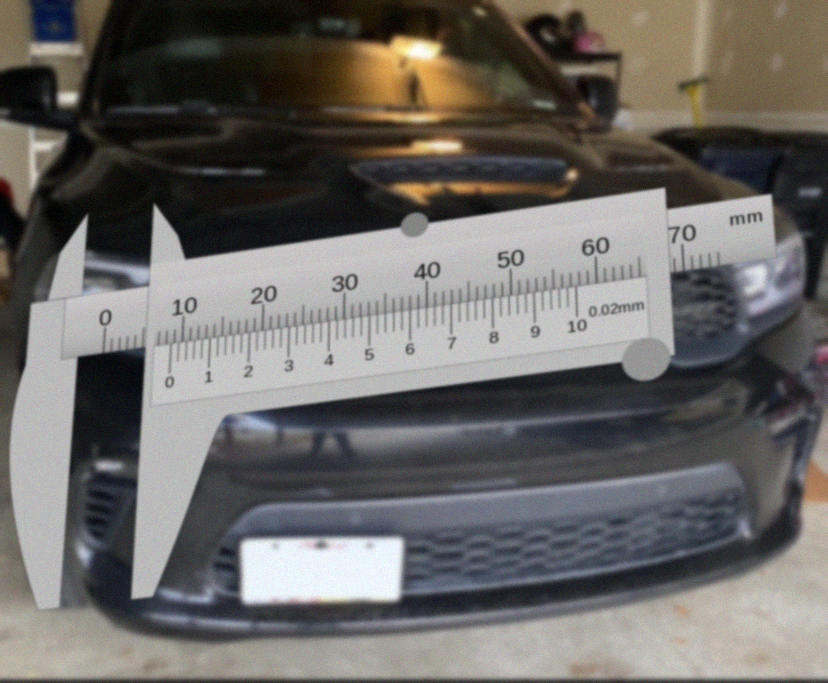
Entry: 8.6 mm
